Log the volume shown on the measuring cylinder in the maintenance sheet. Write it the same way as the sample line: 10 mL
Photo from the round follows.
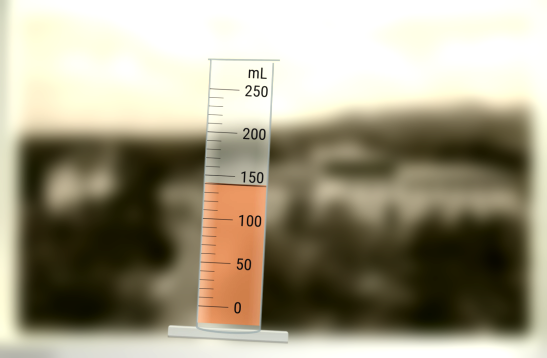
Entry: 140 mL
